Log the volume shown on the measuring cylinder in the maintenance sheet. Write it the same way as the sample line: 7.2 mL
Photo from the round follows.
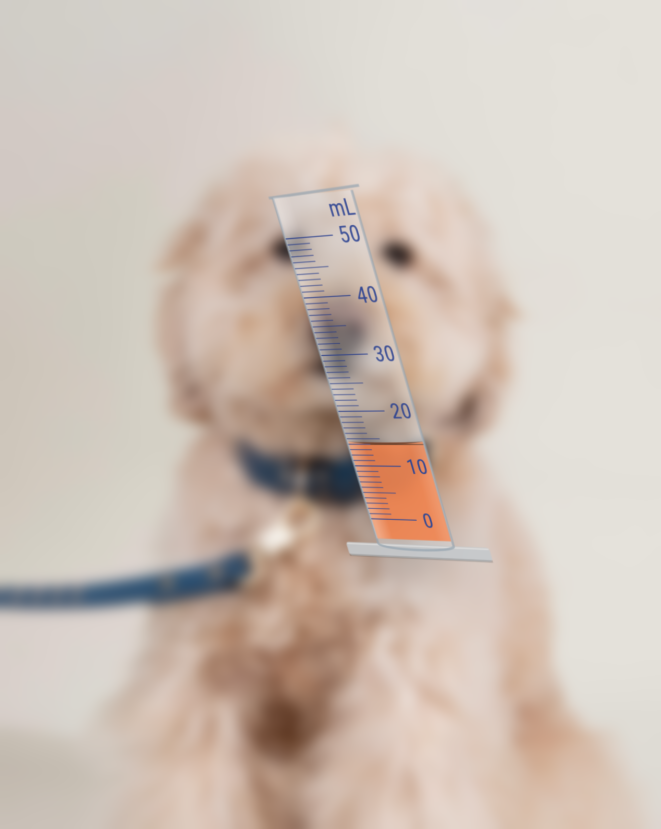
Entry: 14 mL
